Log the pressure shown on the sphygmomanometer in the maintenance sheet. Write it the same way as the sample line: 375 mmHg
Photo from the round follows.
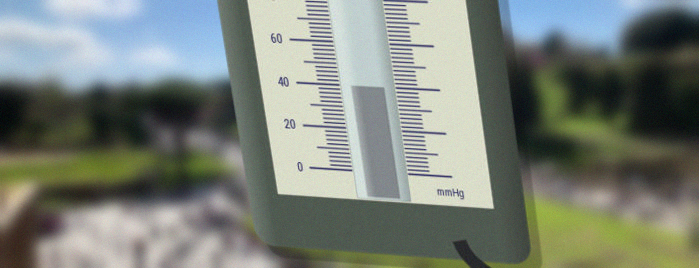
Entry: 40 mmHg
